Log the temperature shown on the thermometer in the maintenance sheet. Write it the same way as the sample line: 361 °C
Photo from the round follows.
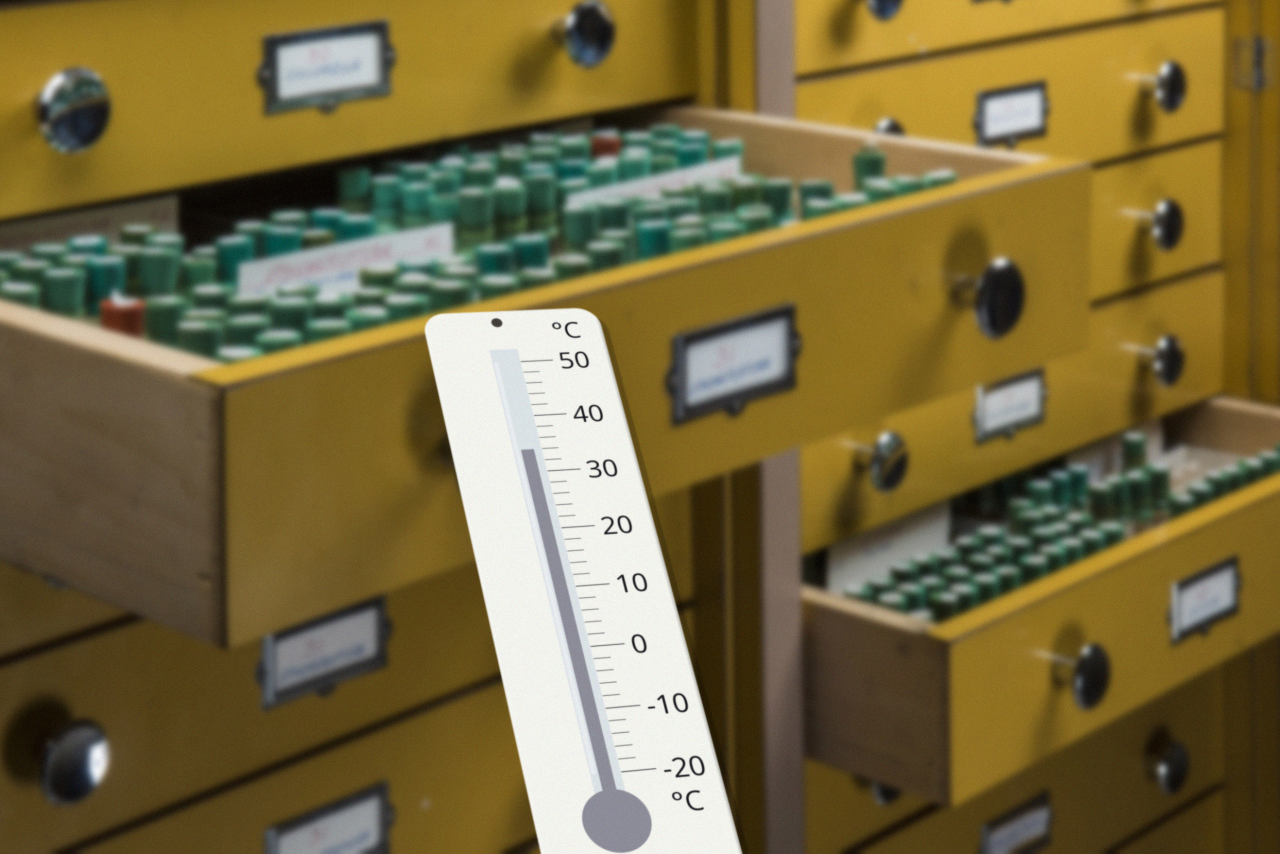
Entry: 34 °C
